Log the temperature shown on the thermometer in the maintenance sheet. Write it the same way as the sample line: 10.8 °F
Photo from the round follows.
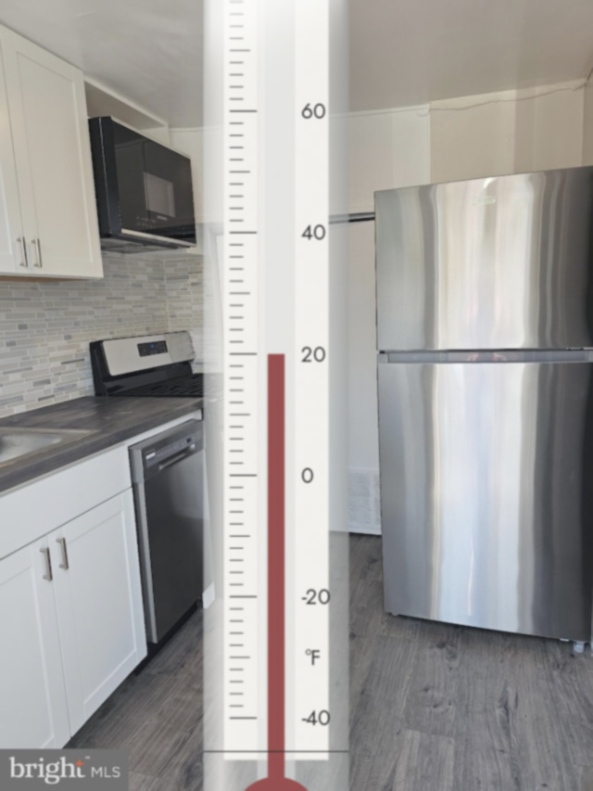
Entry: 20 °F
